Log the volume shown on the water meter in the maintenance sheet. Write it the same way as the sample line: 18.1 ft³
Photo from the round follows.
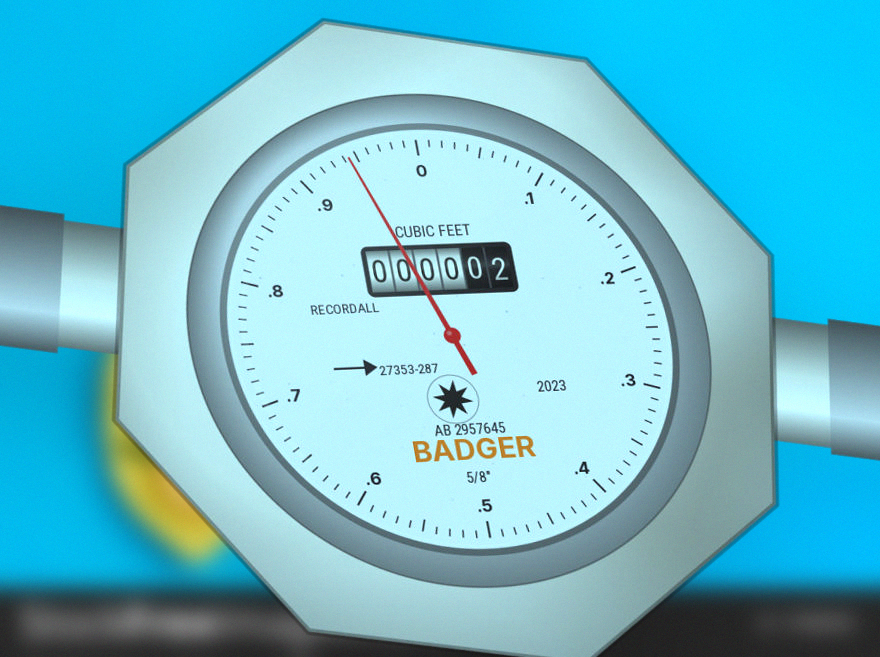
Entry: 1.94 ft³
